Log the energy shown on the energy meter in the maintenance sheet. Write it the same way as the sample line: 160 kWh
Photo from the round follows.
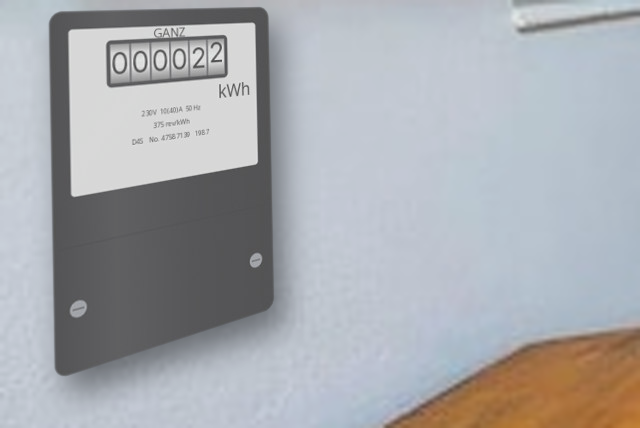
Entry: 22 kWh
